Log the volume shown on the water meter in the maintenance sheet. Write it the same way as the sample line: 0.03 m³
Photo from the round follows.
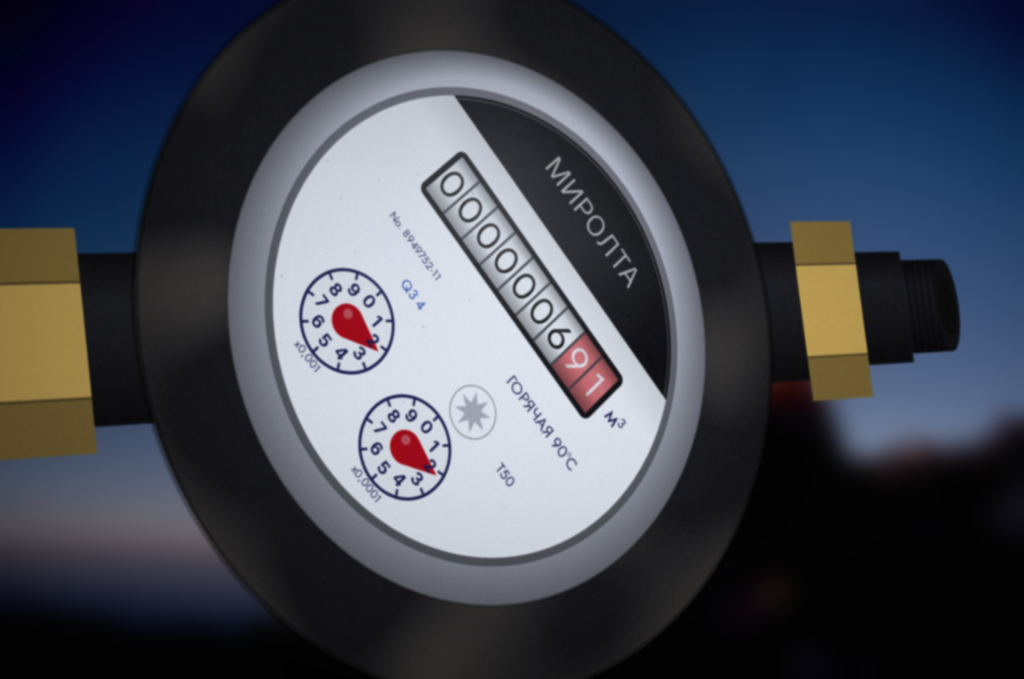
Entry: 6.9122 m³
